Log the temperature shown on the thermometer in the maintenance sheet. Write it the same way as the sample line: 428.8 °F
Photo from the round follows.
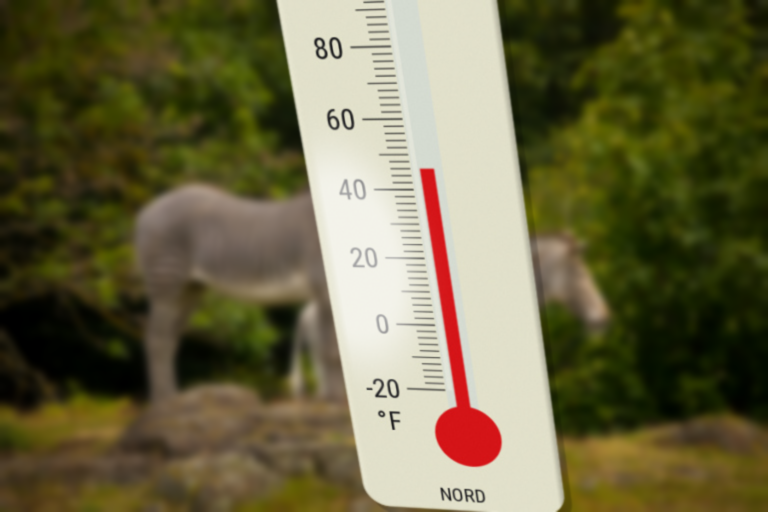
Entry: 46 °F
